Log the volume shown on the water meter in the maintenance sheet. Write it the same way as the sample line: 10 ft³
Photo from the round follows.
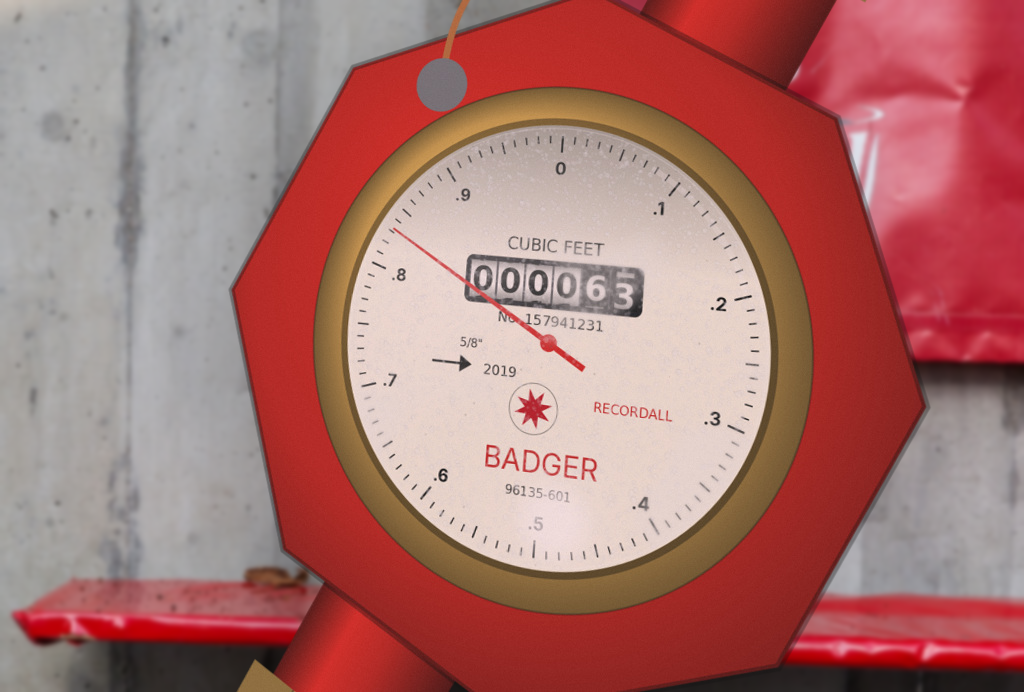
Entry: 62.83 ft³
